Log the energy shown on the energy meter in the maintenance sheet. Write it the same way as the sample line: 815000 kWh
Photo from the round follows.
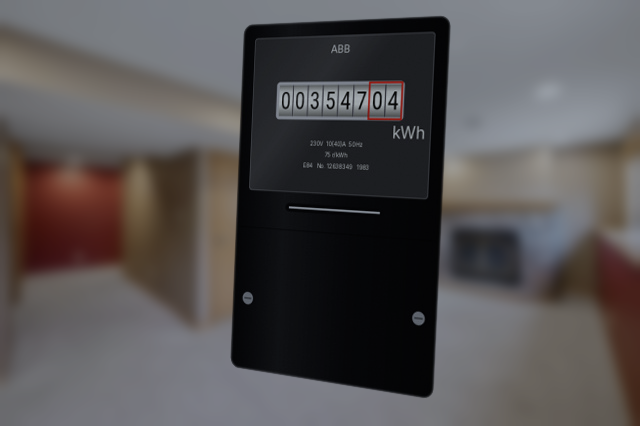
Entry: 3547.04 kWh
